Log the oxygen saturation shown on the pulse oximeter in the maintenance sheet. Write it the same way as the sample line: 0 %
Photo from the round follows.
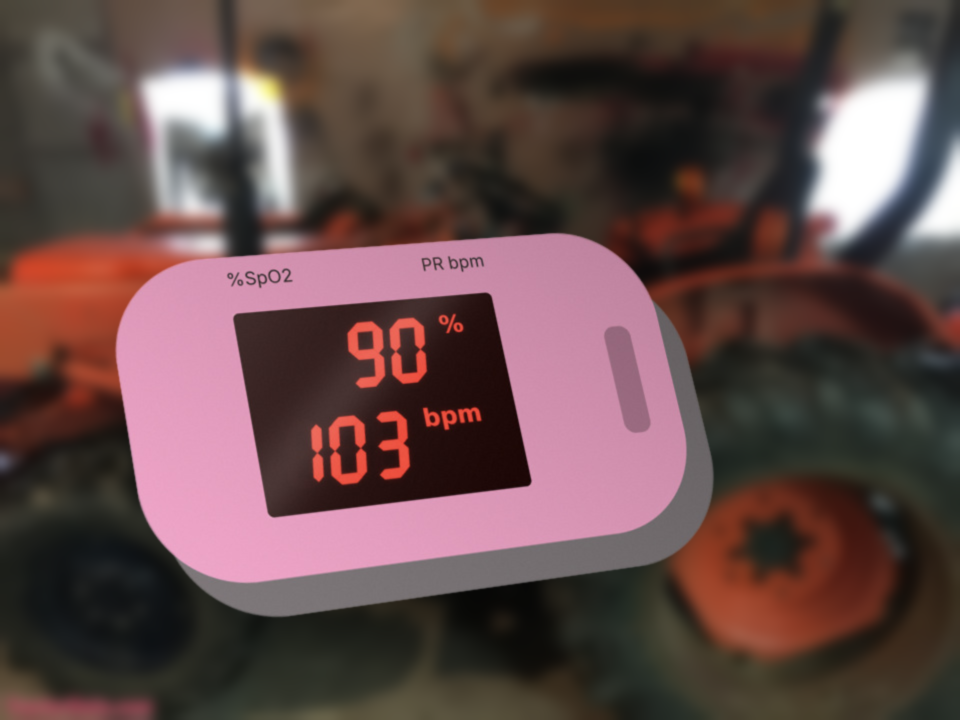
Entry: 90 %
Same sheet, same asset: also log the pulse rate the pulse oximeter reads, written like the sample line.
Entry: 103 bpm
